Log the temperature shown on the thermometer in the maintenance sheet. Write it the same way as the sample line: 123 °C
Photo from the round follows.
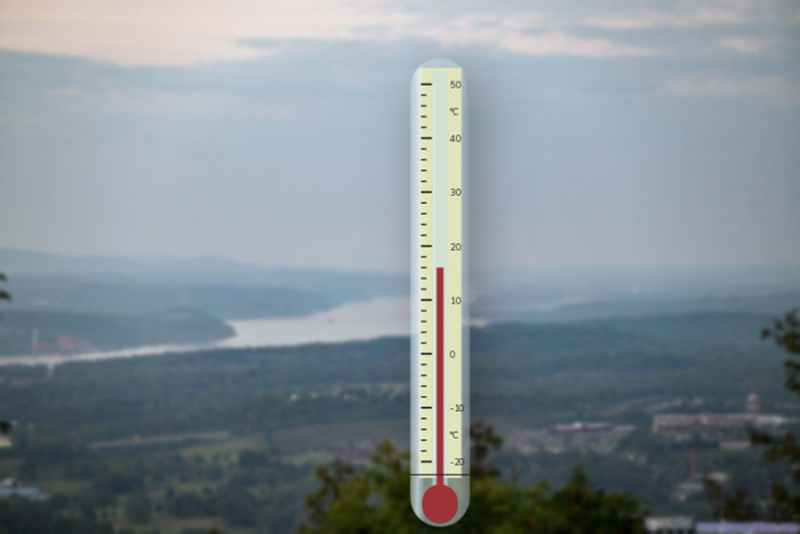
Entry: 16 °C
